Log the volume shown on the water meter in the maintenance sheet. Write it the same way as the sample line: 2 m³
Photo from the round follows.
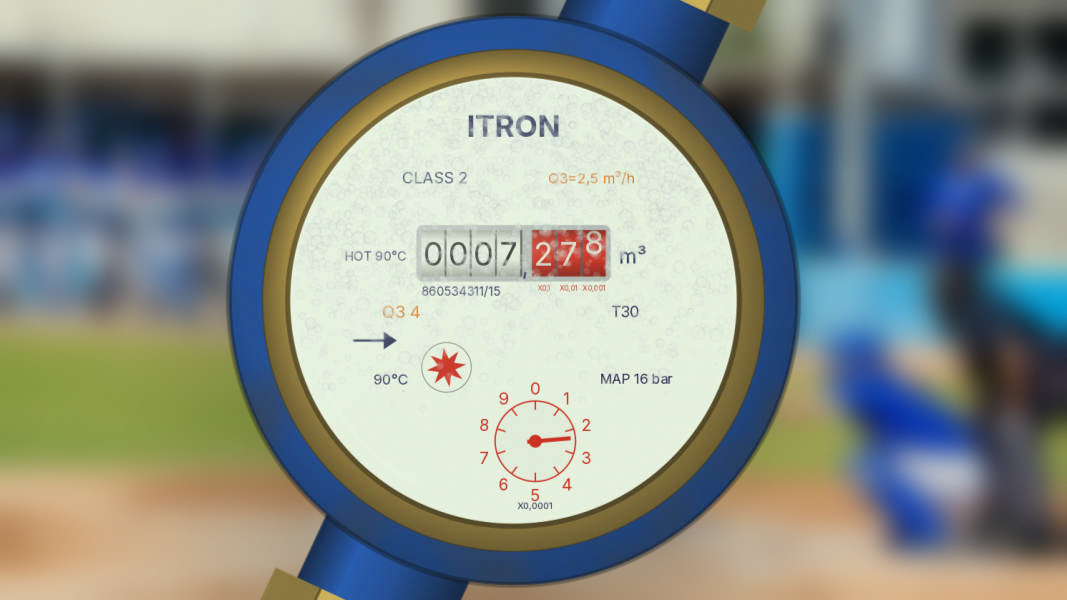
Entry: 7.2782 m³
